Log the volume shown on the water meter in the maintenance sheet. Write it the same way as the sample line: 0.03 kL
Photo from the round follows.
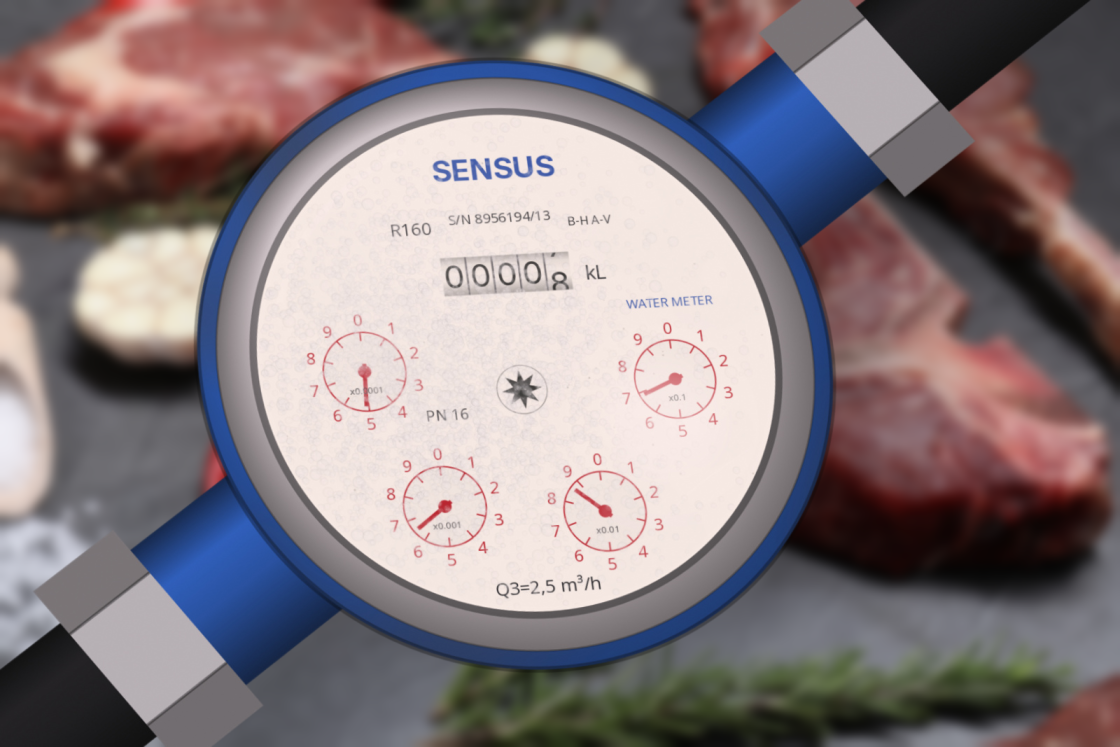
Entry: 7.6865 kL
